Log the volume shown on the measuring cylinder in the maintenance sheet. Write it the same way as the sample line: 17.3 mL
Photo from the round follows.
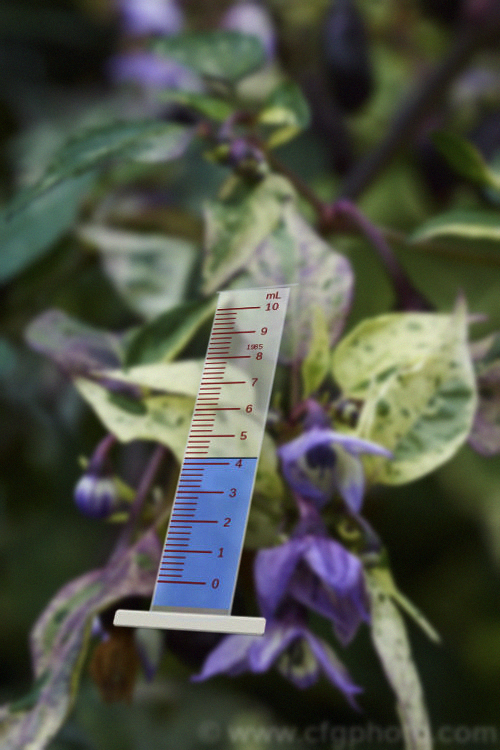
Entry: 4.2 mL
